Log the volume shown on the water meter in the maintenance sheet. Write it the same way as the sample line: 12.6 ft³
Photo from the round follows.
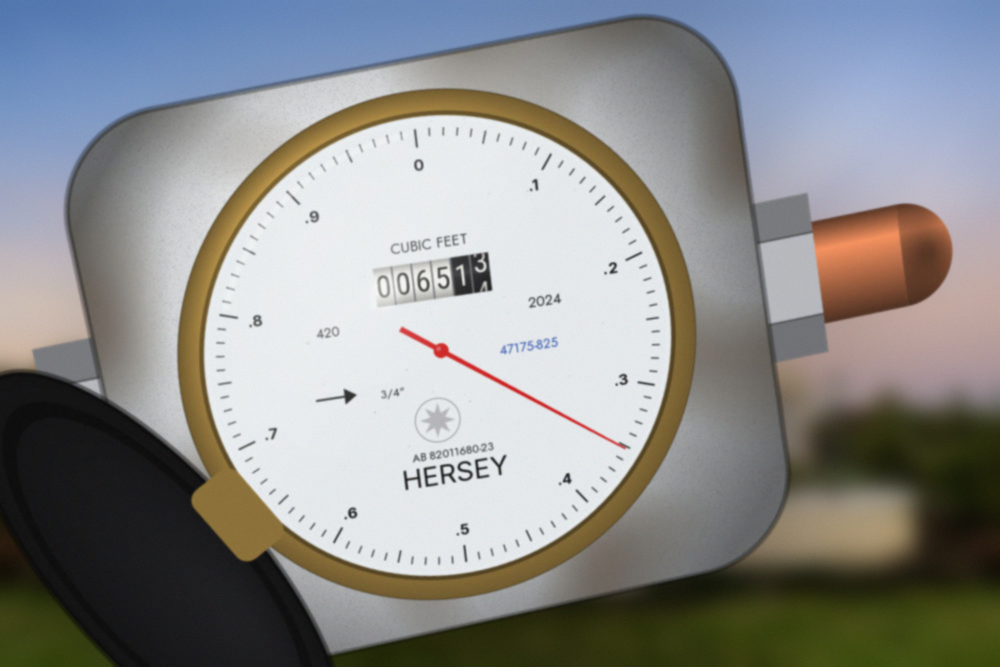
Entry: 6513.35 ft³
